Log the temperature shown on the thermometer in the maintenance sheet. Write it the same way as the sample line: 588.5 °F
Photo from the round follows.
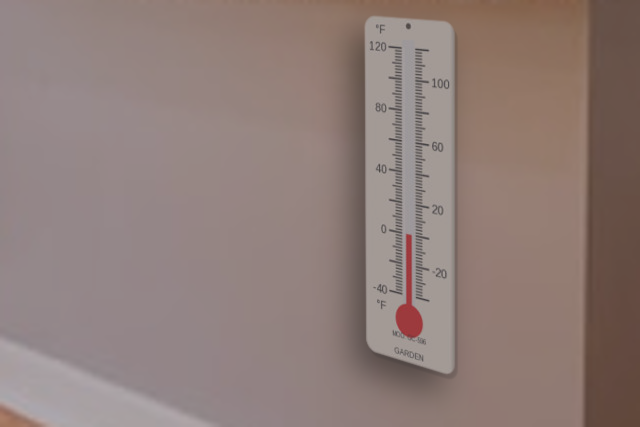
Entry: 0 °F
